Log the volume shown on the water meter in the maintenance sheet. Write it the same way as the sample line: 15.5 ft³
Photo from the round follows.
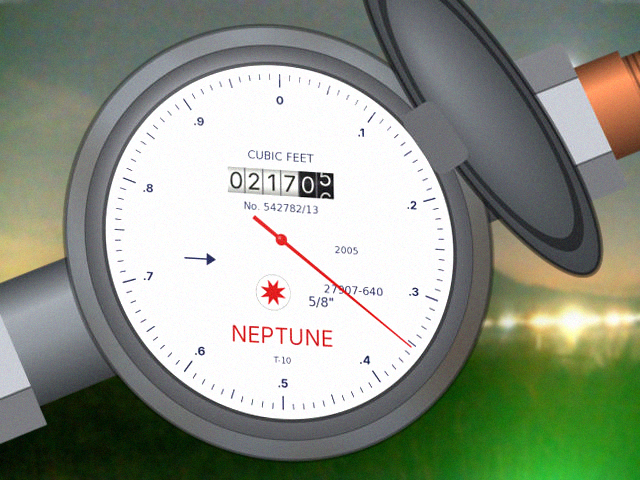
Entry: 21705.35 ft³
